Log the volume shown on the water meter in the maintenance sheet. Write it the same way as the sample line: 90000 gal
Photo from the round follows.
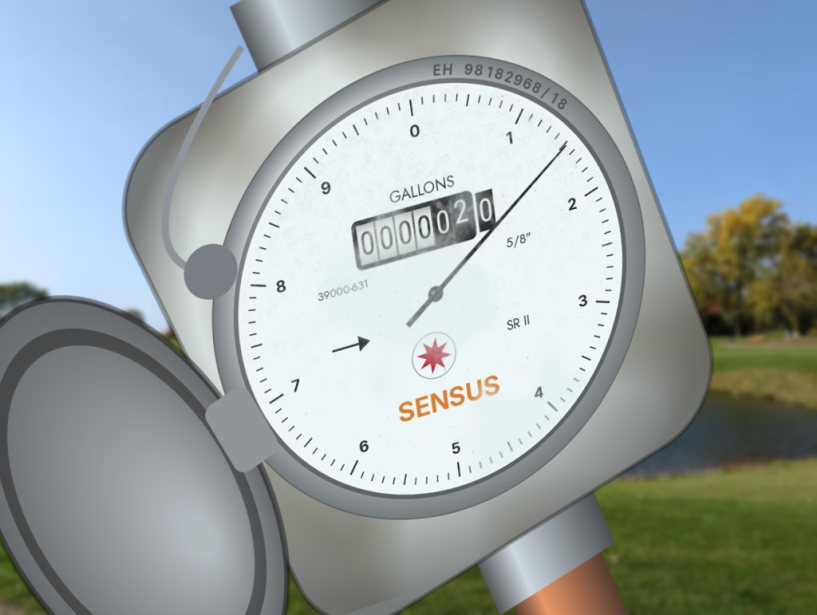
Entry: 21.5 gal
